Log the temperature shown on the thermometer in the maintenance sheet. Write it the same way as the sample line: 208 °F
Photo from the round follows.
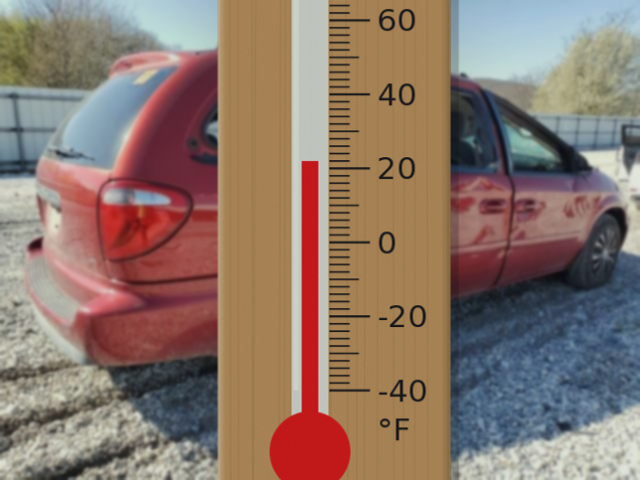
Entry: 22 °F
